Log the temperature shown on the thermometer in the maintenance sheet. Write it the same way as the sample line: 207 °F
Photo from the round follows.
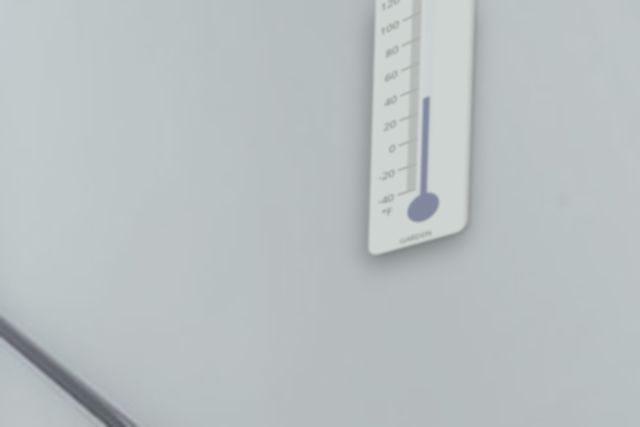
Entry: 30 °F
